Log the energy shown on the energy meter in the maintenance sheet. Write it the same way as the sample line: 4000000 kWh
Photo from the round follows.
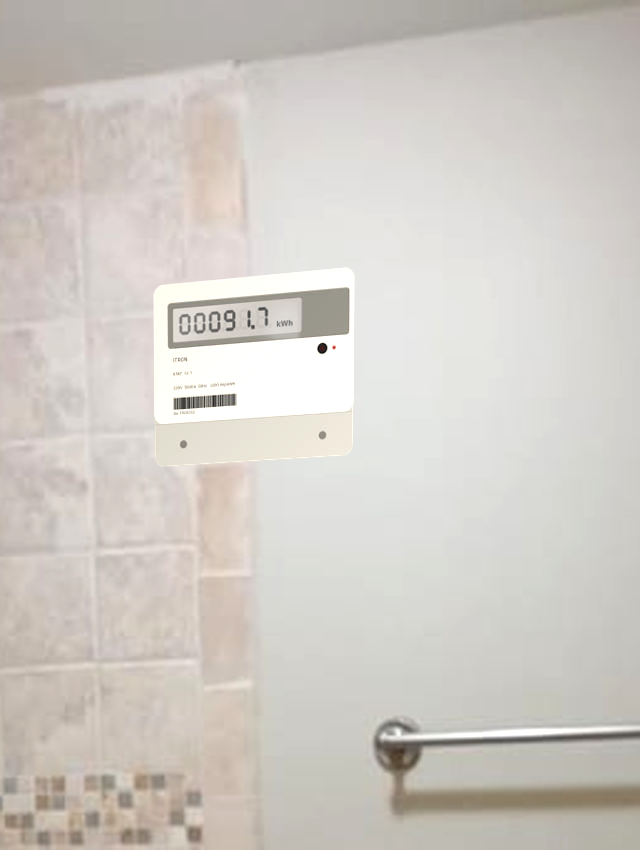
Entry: 91.7 kWh
